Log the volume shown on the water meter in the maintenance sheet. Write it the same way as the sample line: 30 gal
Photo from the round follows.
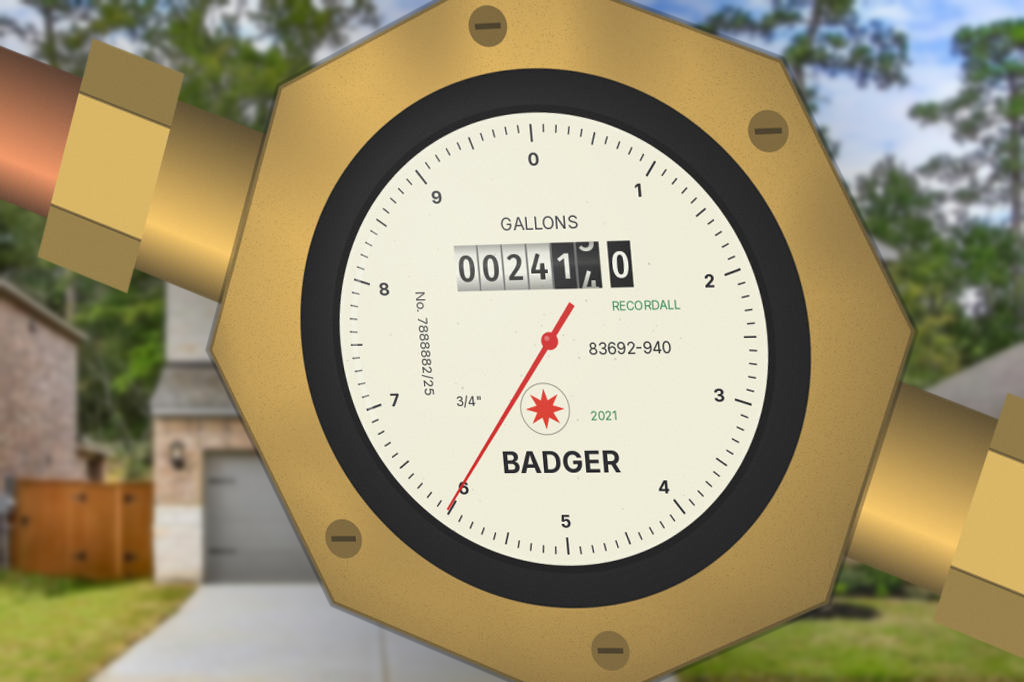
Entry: 24136.0 gal
